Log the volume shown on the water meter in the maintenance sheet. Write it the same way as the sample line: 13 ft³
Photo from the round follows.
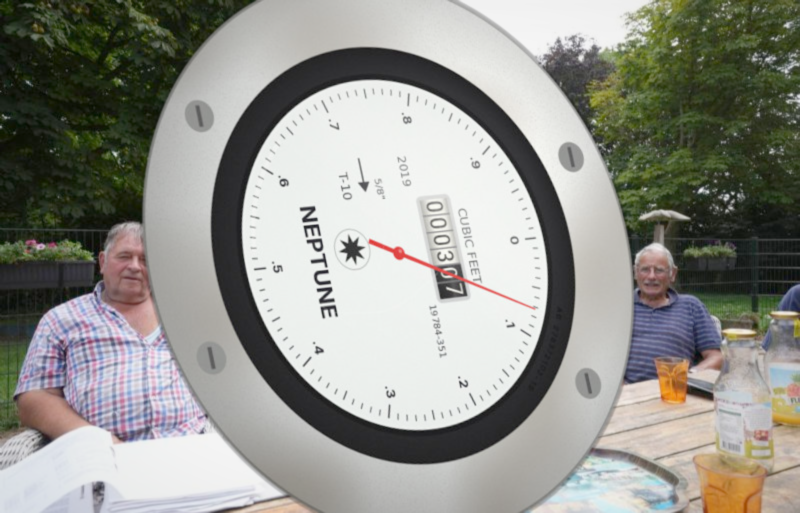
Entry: 307.07 ft³
